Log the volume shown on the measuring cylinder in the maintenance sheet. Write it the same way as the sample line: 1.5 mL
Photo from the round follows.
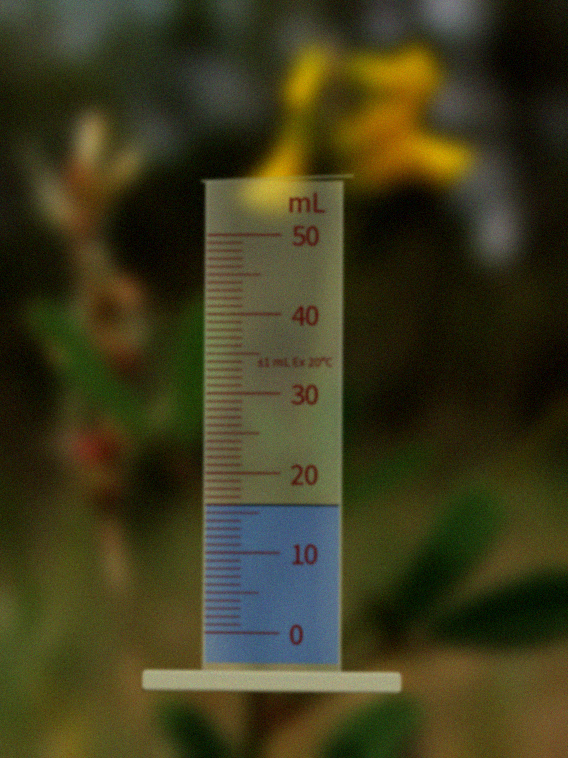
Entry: 16 mL
